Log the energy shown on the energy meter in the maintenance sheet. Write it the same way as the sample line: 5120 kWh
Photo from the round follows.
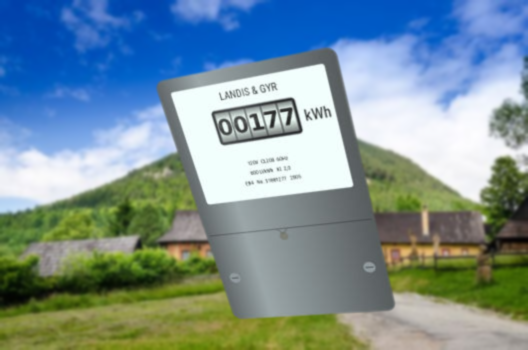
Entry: 177 kWh
